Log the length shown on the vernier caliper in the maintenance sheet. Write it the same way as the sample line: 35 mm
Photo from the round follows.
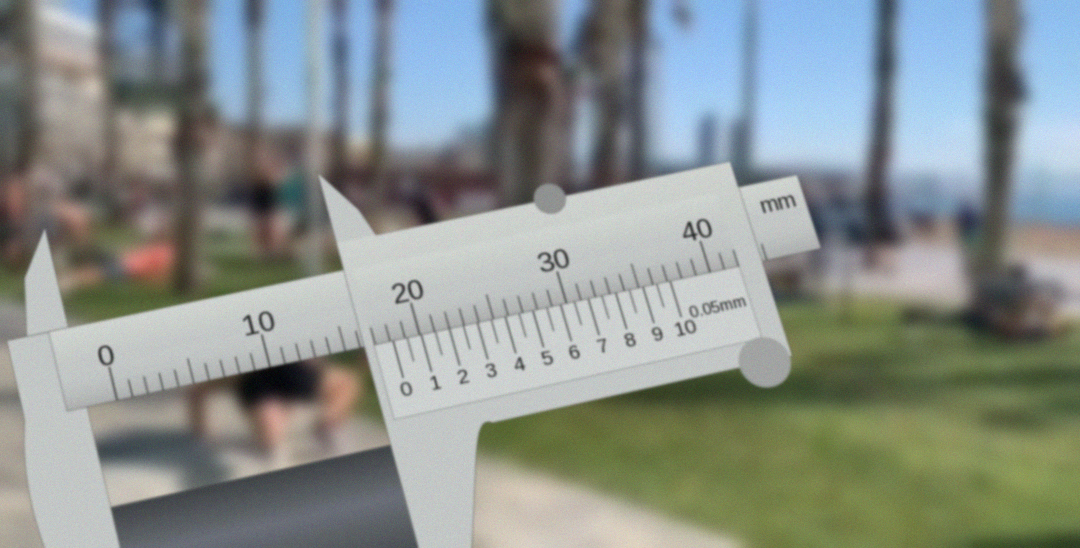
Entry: 18.2 mm
